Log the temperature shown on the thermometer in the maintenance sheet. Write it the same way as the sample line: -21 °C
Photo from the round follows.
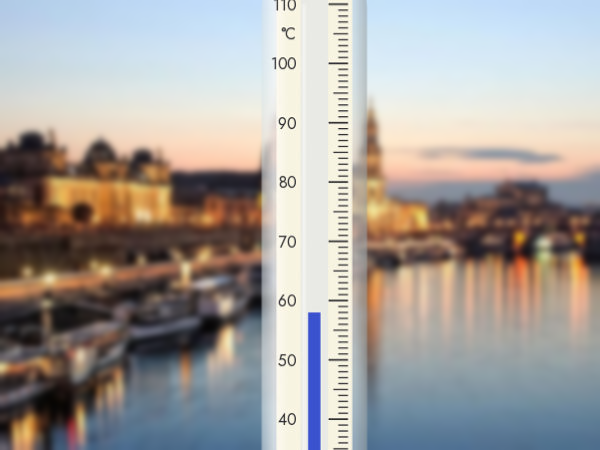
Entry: 58 °C
